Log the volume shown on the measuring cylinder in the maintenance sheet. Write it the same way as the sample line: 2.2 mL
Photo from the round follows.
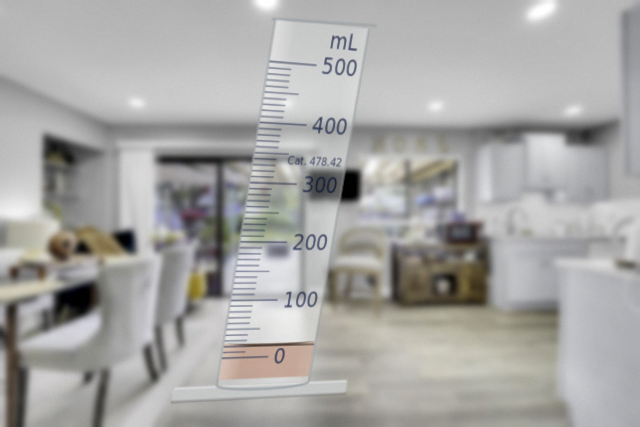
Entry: 20 mL
